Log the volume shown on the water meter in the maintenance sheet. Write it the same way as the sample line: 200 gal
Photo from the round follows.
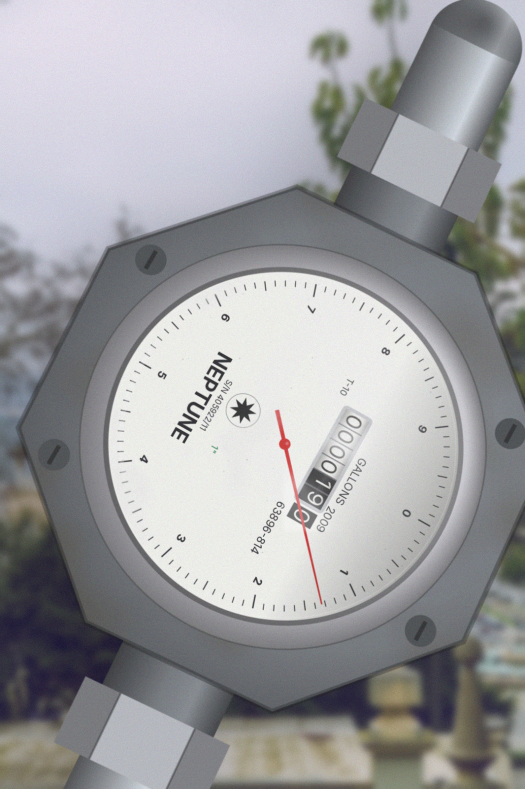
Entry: 191.3 gal
